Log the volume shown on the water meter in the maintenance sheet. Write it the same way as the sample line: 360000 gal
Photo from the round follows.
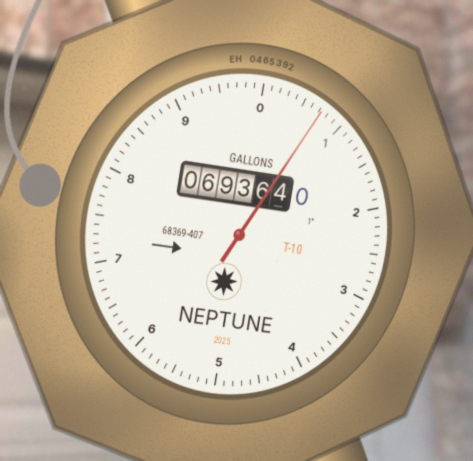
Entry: 693640.7 gal
